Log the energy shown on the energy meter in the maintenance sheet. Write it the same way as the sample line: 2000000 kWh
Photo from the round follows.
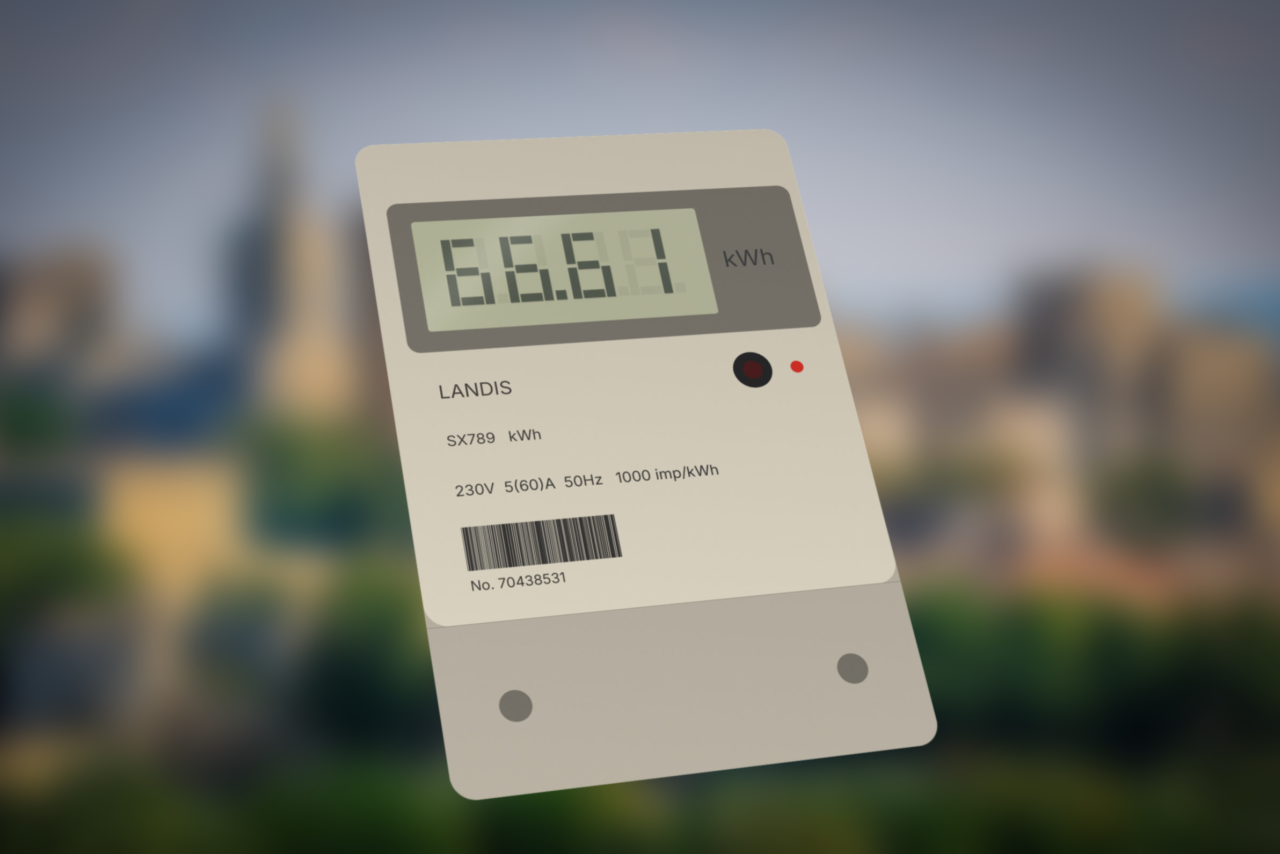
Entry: 66.61 kWh
